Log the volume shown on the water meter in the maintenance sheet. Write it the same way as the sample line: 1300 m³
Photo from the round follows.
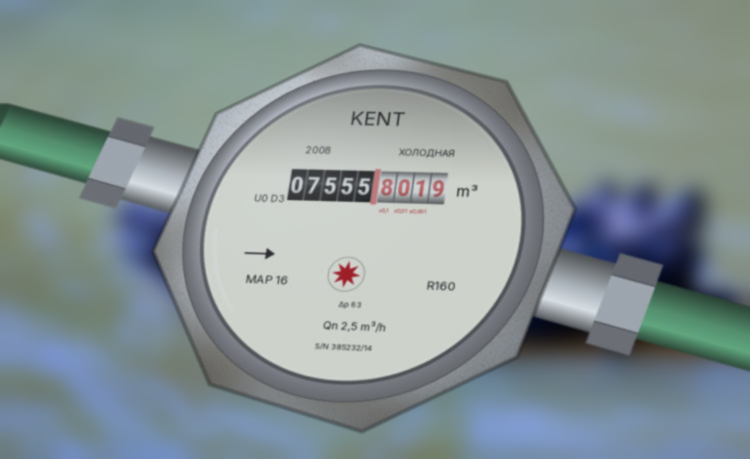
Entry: 7555.8019 m³
